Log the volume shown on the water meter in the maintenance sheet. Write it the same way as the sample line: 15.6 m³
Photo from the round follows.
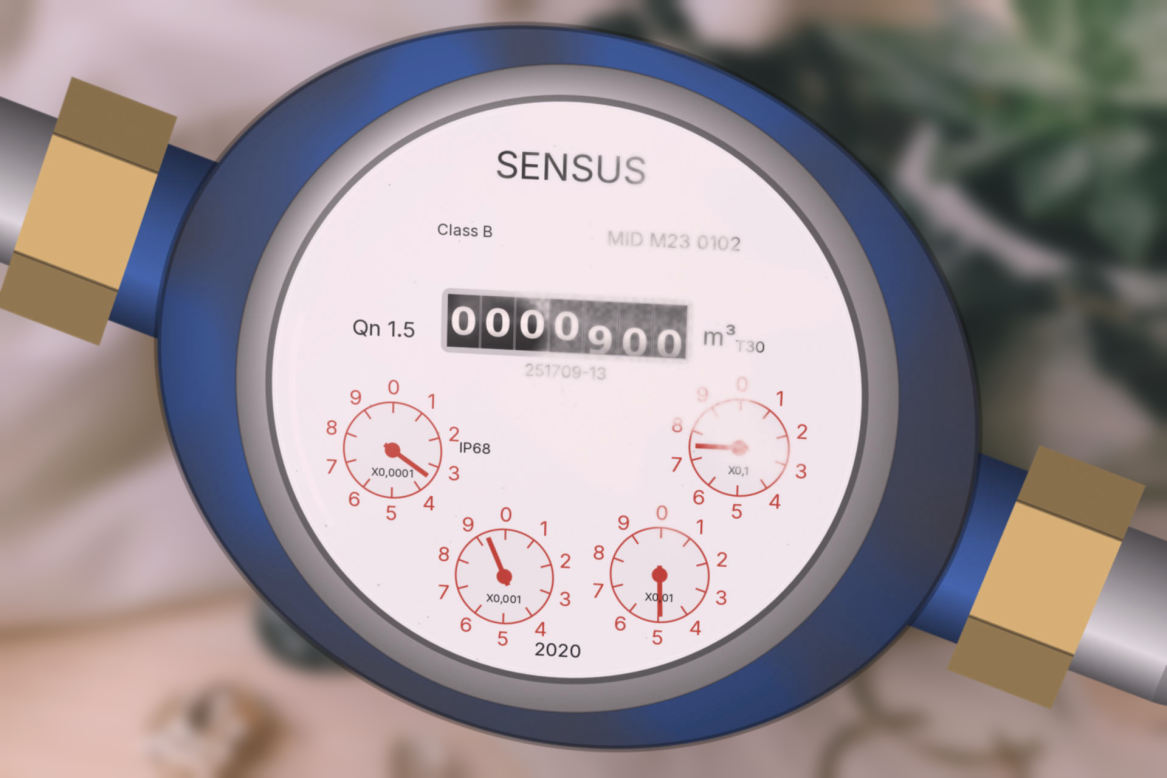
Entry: 899.7493 m³
